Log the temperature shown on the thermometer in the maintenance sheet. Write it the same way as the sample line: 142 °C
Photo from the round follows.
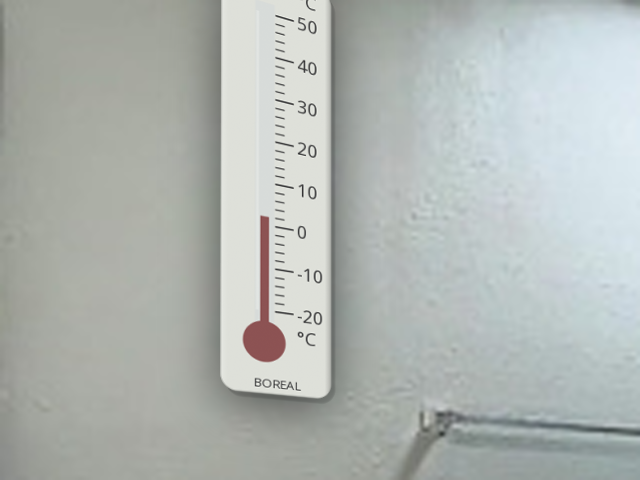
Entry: 2 °C
